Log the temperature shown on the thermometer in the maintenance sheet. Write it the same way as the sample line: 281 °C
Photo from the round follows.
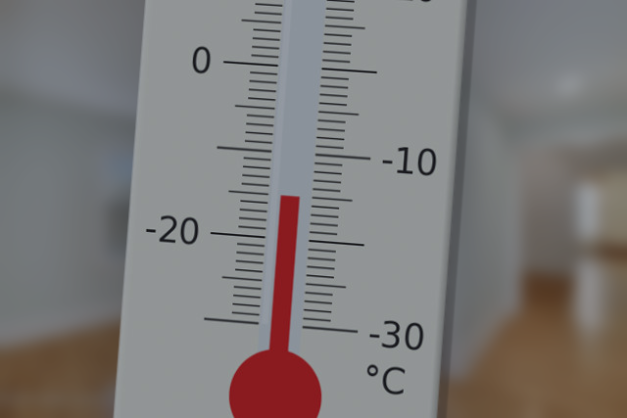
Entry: -15 °C
